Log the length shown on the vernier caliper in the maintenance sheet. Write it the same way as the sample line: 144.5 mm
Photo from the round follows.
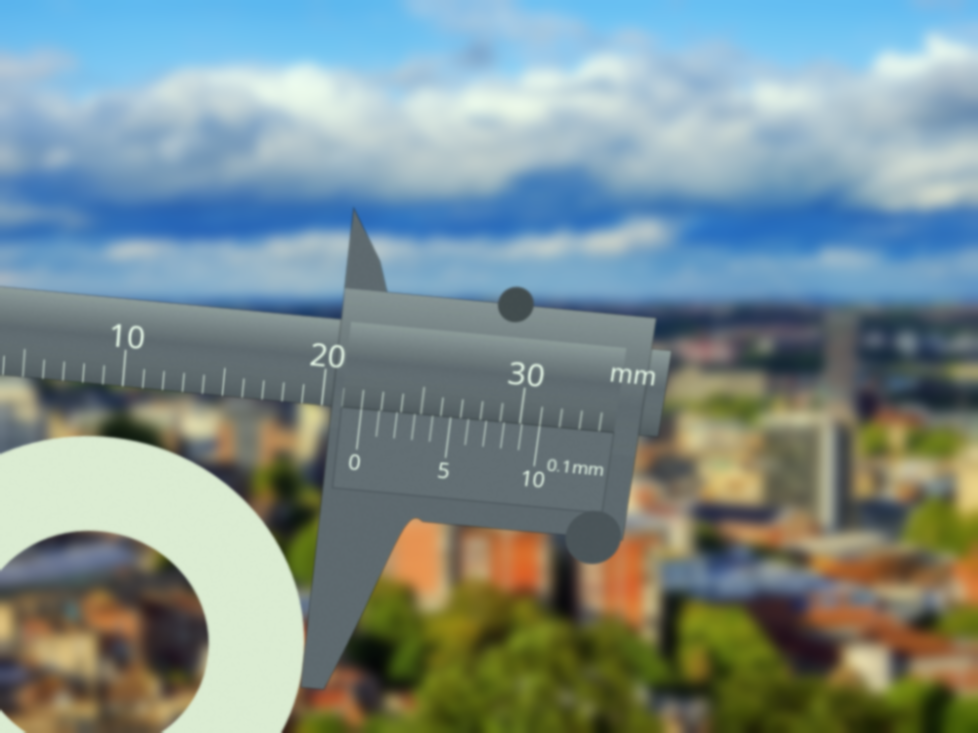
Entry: 22.0 mm
